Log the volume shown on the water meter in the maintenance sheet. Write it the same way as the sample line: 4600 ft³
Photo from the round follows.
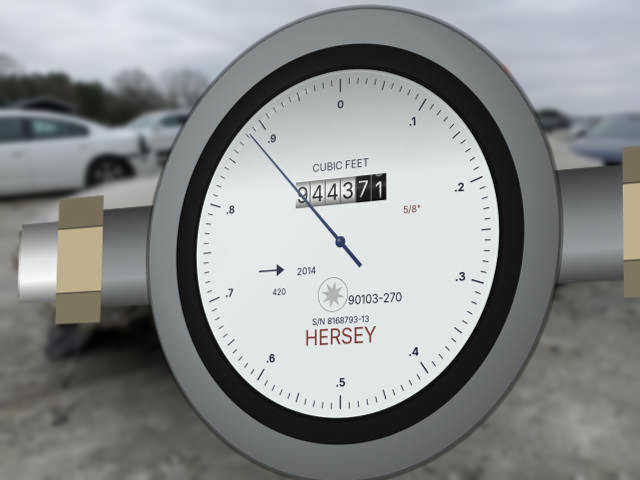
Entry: 944370.88 ft³
